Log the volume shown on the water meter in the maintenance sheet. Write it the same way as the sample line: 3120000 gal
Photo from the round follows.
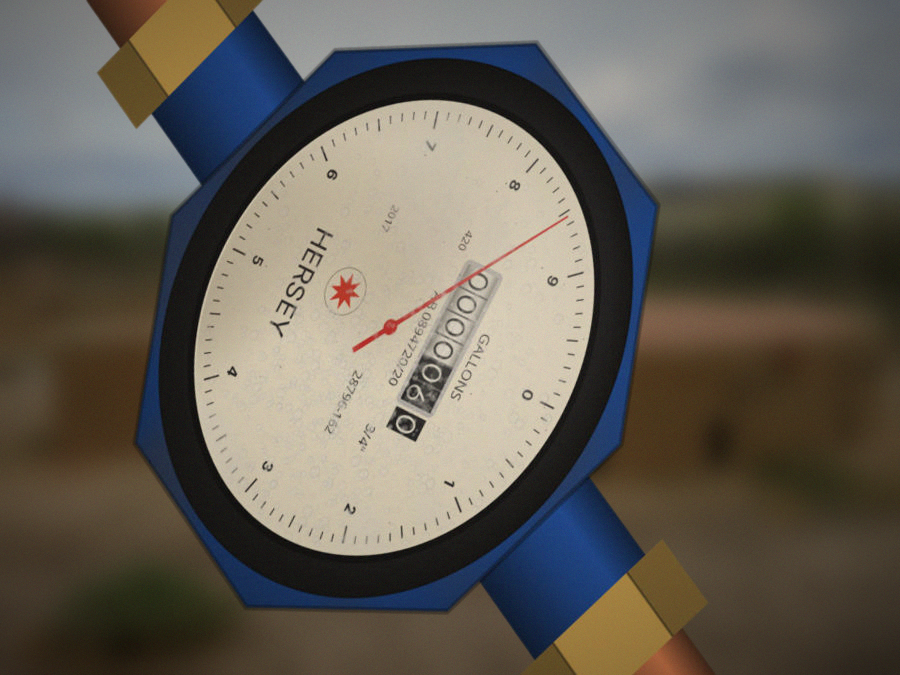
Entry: 58.5 gal
